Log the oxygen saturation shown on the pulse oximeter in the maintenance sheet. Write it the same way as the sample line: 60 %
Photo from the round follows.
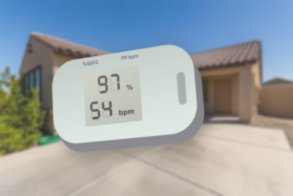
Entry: 97 %
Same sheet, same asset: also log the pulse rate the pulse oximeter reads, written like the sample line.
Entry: 54 bpm
